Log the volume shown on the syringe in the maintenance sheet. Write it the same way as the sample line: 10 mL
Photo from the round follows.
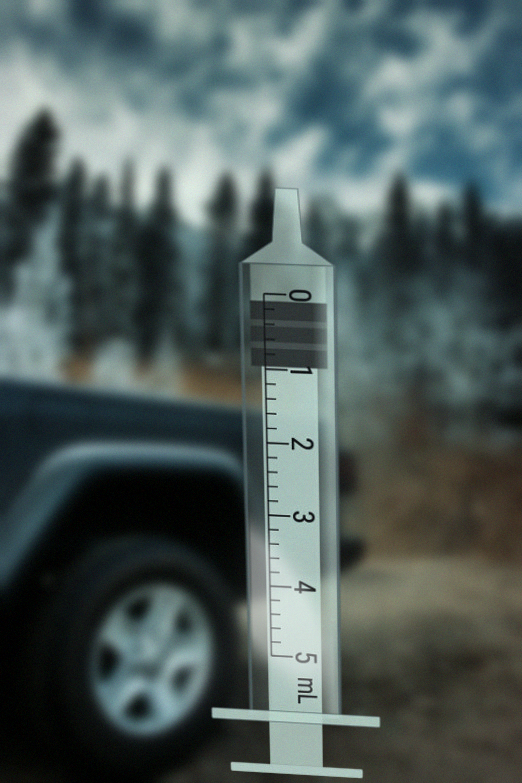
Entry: 0.1 mL
